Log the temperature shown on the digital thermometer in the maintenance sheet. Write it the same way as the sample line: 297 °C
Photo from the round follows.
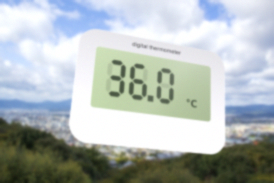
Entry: 36.0 °C
